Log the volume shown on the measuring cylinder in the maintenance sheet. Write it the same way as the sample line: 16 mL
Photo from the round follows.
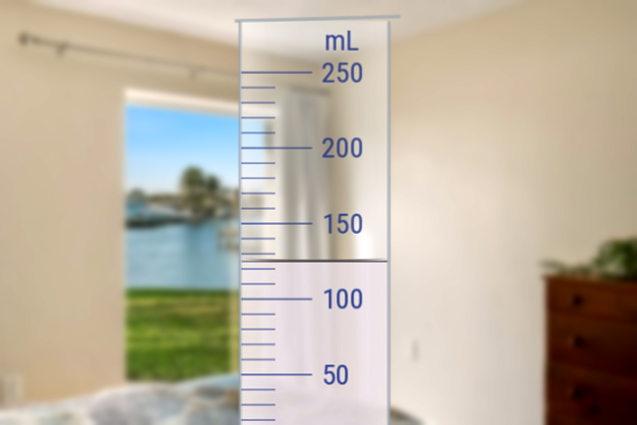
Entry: 125 mL
